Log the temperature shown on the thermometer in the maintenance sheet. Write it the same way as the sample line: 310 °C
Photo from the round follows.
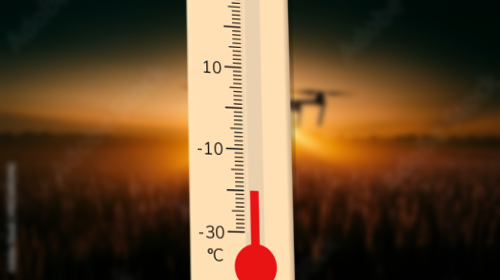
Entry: -20 °C
